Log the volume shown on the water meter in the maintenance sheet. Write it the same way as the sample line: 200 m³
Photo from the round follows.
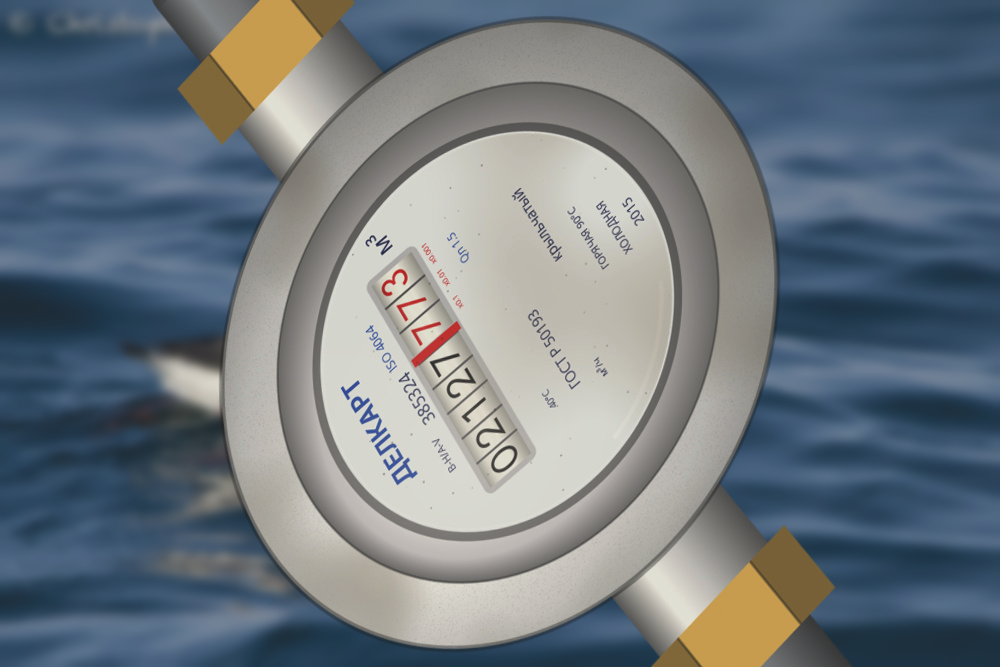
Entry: 2127.773 m³
